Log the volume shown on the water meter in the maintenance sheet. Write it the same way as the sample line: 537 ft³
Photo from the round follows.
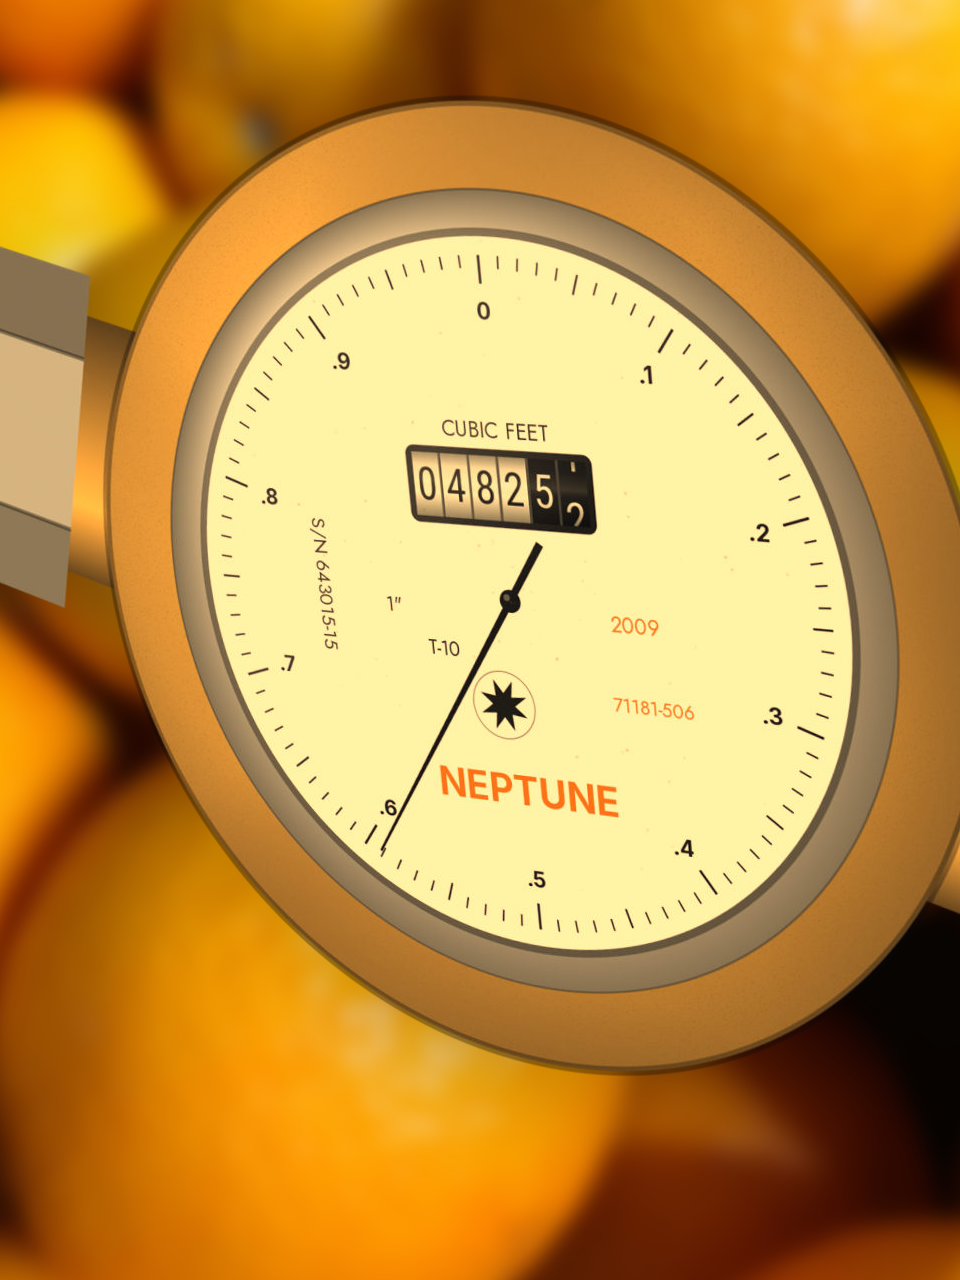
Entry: 48251.59 ft³
